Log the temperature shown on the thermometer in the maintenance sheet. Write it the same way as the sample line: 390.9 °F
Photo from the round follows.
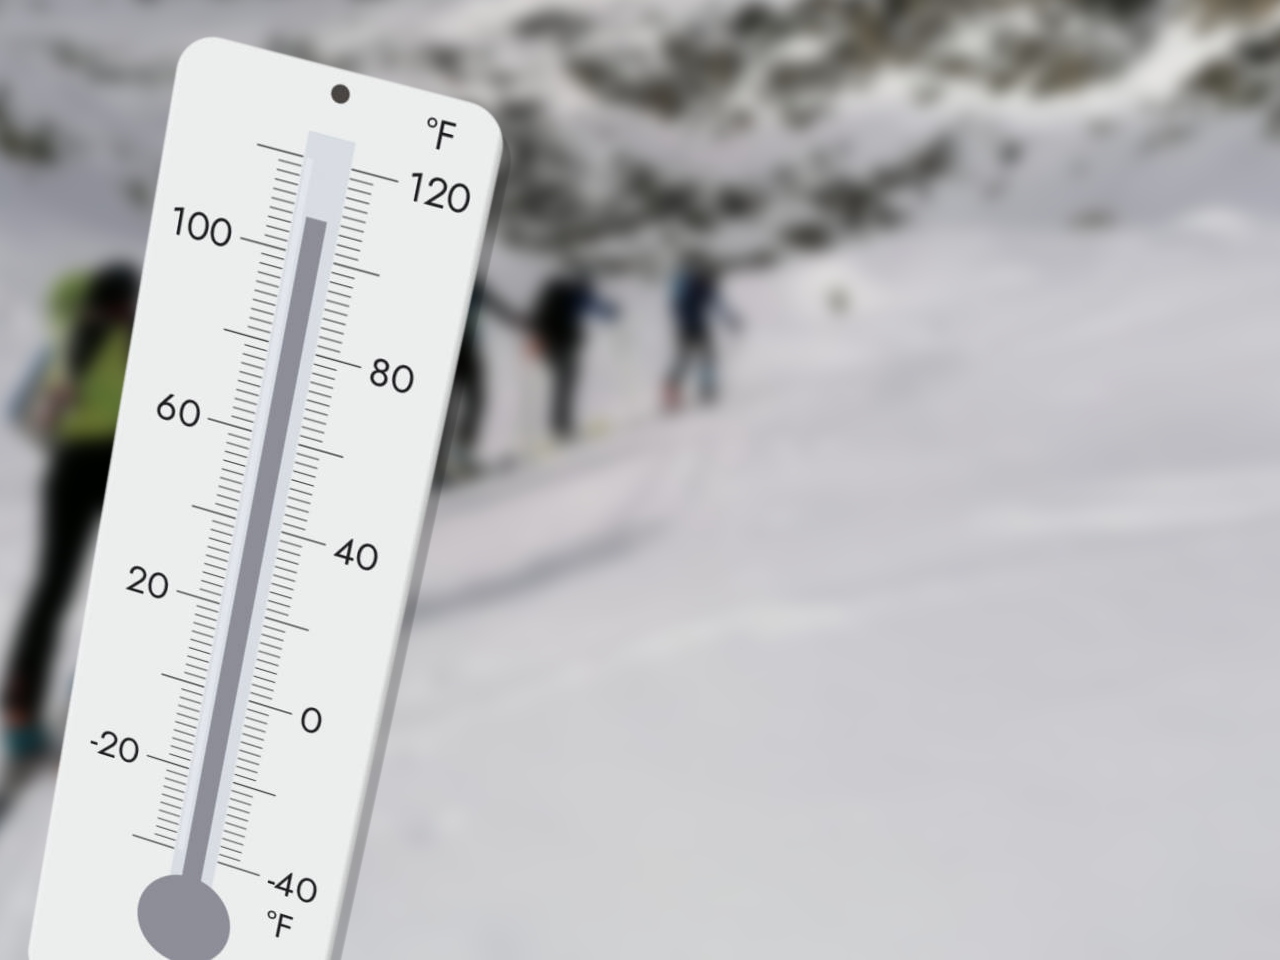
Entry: 108 °F
